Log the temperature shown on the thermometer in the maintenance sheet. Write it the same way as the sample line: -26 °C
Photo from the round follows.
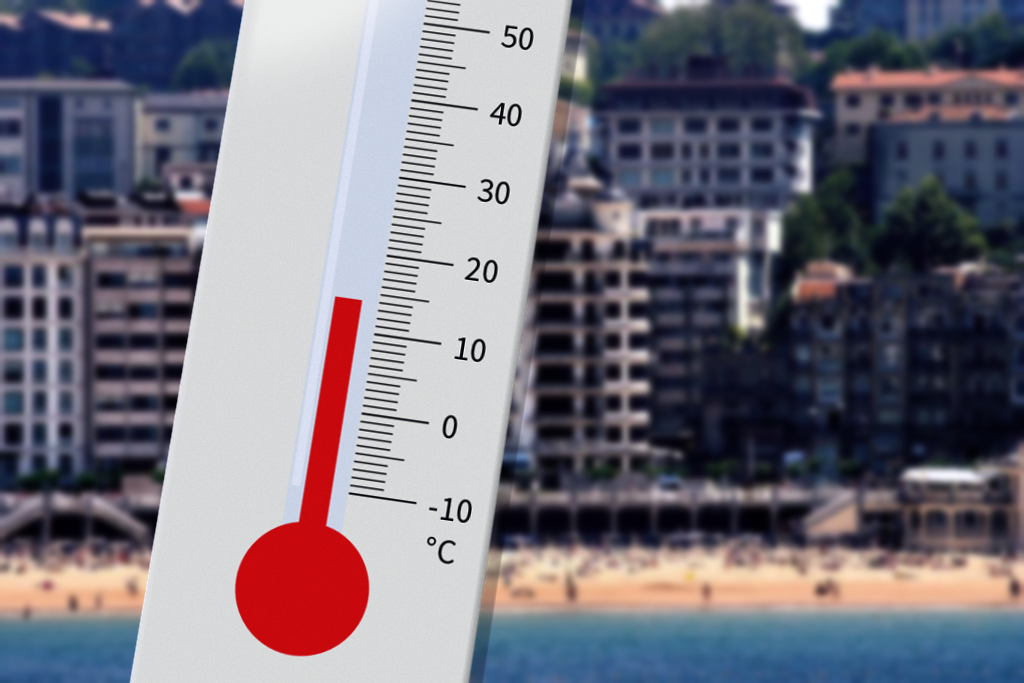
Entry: 14 °C
